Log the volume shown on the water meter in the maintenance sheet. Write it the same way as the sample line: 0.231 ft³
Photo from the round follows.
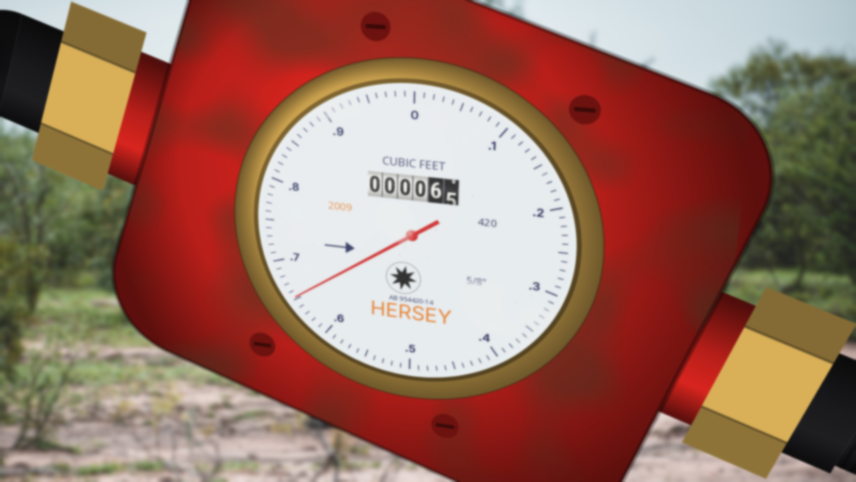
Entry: 64.65 ft³
